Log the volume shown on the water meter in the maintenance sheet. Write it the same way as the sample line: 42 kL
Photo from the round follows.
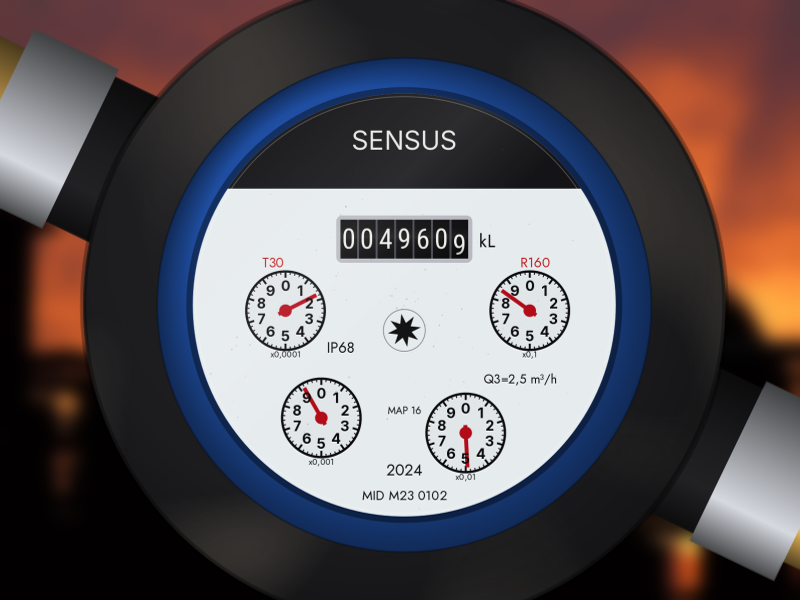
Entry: 49608.8491 kL
